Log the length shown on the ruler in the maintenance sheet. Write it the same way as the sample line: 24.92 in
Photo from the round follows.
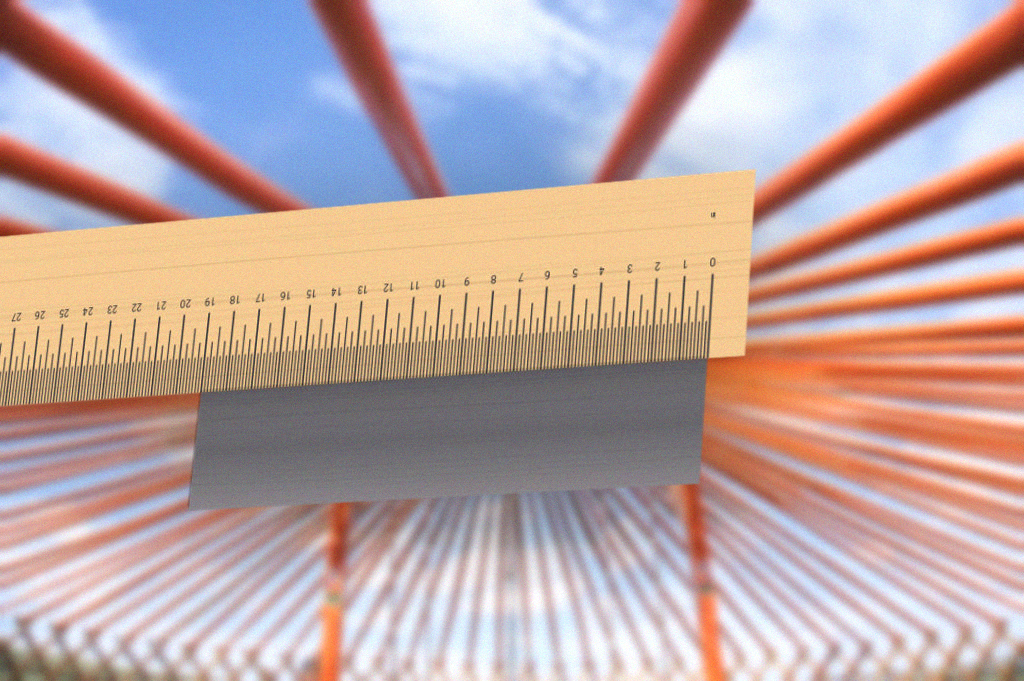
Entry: 19 in
